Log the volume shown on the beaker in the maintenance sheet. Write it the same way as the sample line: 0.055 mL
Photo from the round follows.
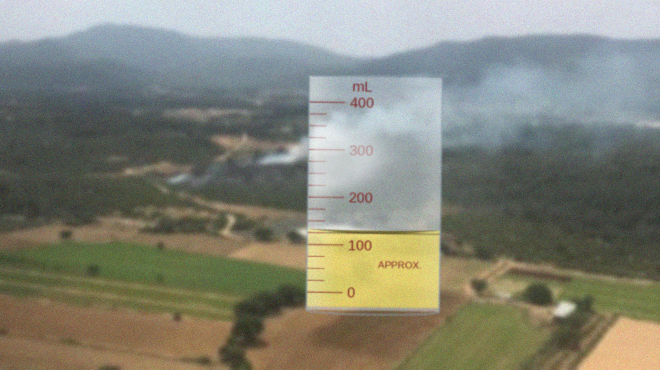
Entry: 125 mL
